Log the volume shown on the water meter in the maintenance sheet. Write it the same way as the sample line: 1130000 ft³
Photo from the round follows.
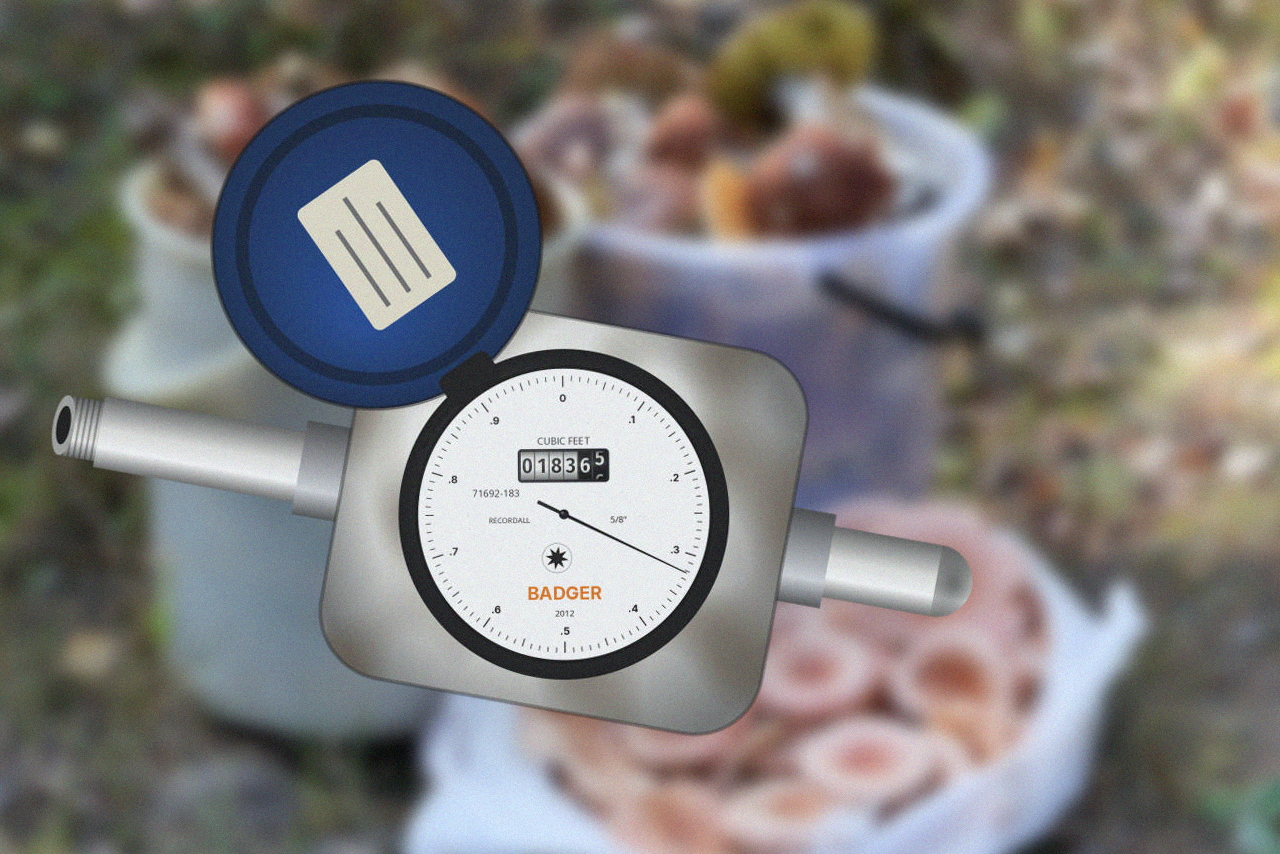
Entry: 18365.32 ft³
